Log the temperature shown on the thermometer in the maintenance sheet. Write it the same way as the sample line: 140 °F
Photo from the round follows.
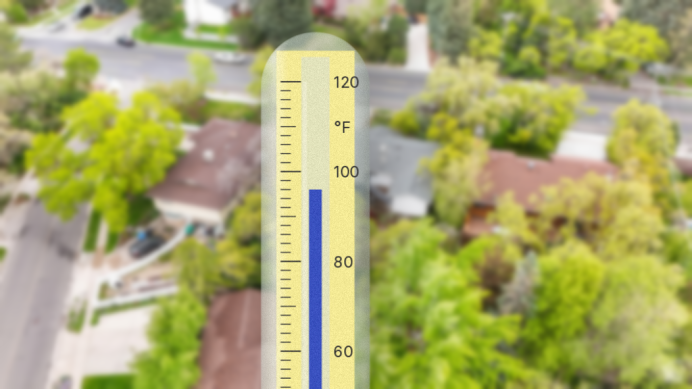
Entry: 96 °F
